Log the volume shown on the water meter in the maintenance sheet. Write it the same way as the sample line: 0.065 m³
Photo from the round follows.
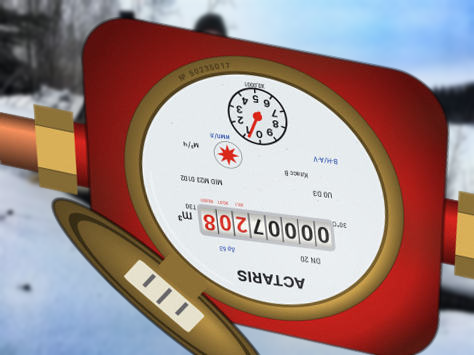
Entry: 7.2080 m³
